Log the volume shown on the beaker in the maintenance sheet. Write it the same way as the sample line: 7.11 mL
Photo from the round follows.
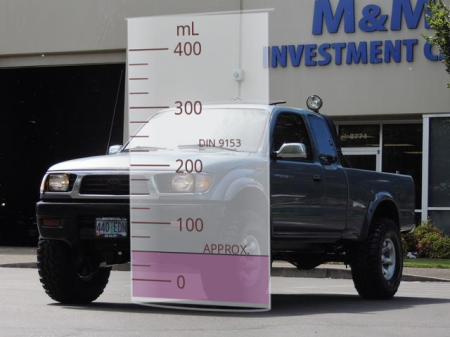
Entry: 50 mL
